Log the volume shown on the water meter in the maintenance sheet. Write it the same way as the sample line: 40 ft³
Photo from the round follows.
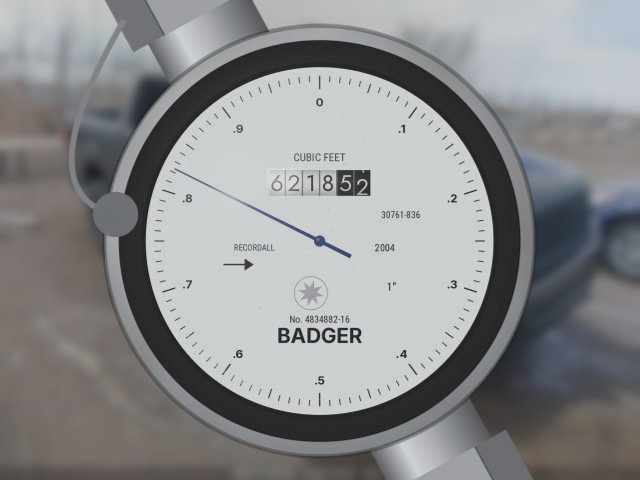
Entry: 621851.82 ft³
